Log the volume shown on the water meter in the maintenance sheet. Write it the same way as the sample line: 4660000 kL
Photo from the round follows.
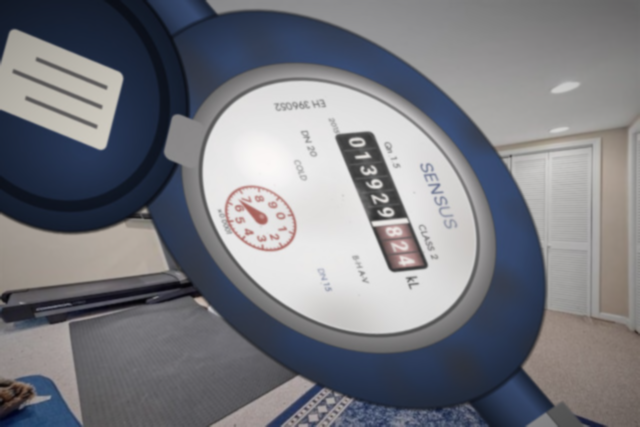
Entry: 13929.8246 kL
